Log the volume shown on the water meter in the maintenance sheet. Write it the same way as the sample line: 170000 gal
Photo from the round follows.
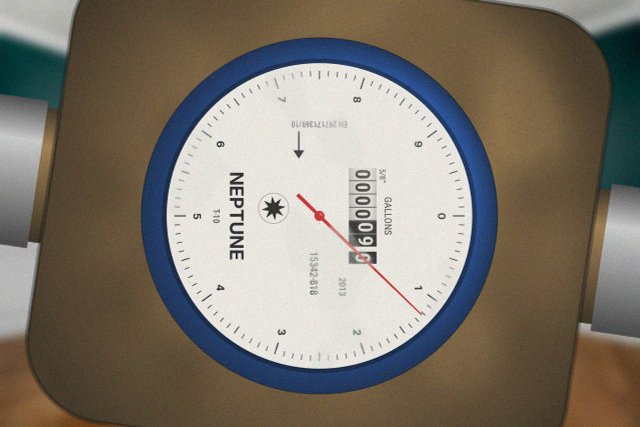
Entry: 91.2 gal
